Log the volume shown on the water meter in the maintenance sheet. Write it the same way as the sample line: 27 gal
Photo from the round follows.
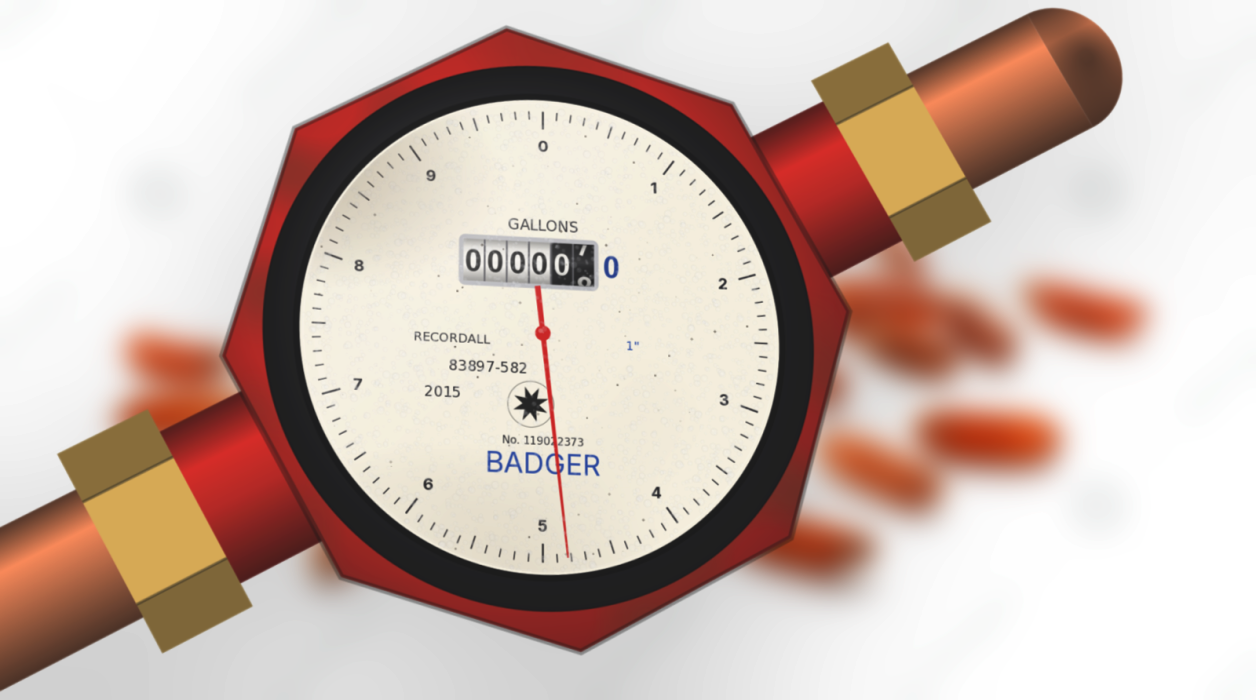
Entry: 74.8 gal
